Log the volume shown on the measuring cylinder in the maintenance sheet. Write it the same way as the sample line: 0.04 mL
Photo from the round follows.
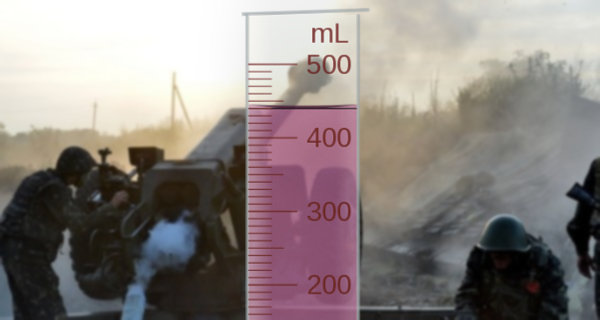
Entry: 440 mL
